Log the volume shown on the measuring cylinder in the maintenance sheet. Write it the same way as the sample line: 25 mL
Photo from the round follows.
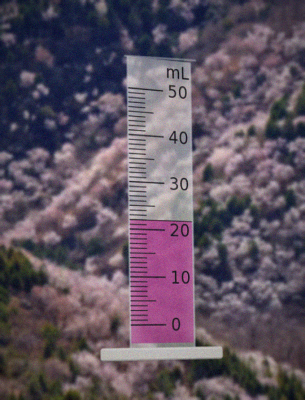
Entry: 22 mL
